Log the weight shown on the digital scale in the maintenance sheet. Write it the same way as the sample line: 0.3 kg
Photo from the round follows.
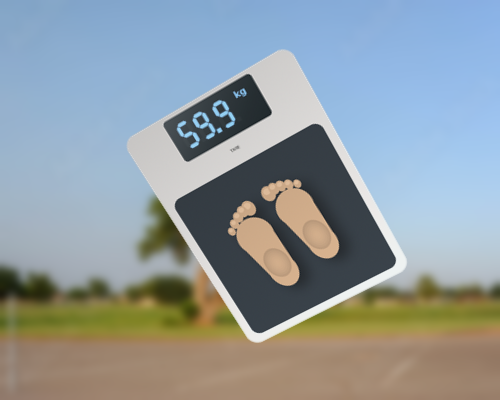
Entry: 59.9 kg
